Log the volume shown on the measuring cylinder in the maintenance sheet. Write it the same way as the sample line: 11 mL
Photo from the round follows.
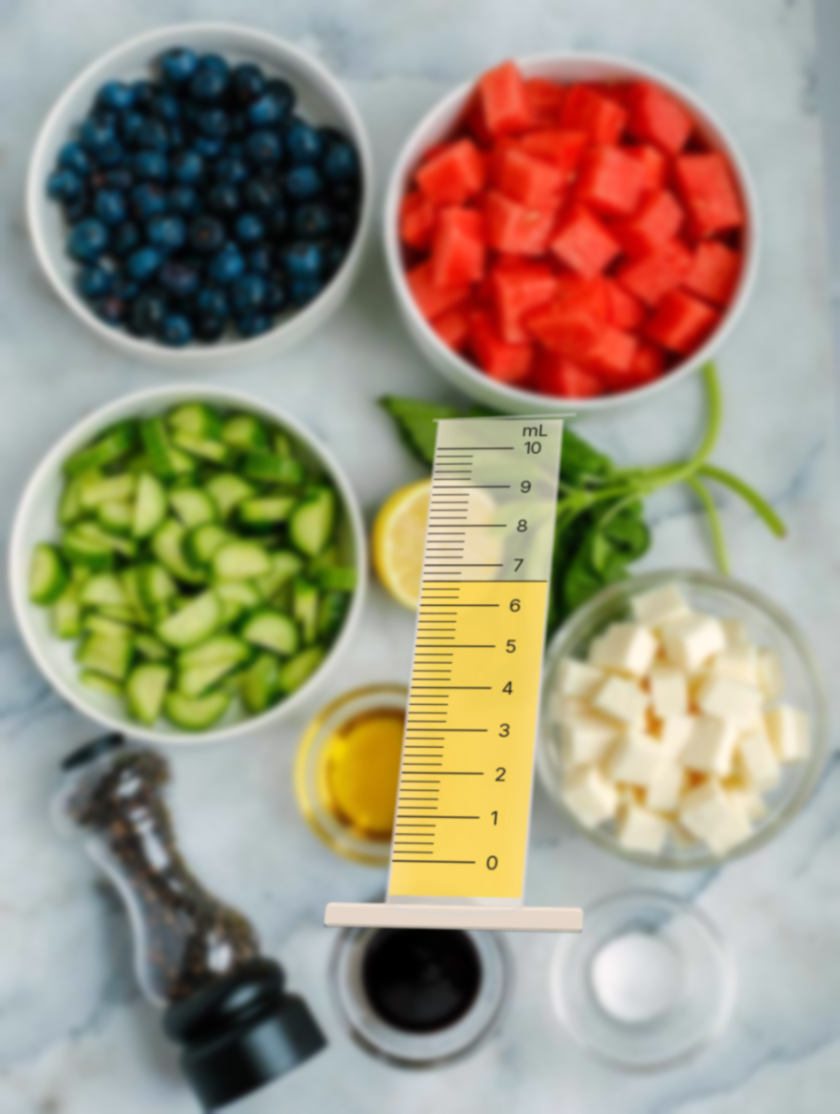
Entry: 6.6 mL
